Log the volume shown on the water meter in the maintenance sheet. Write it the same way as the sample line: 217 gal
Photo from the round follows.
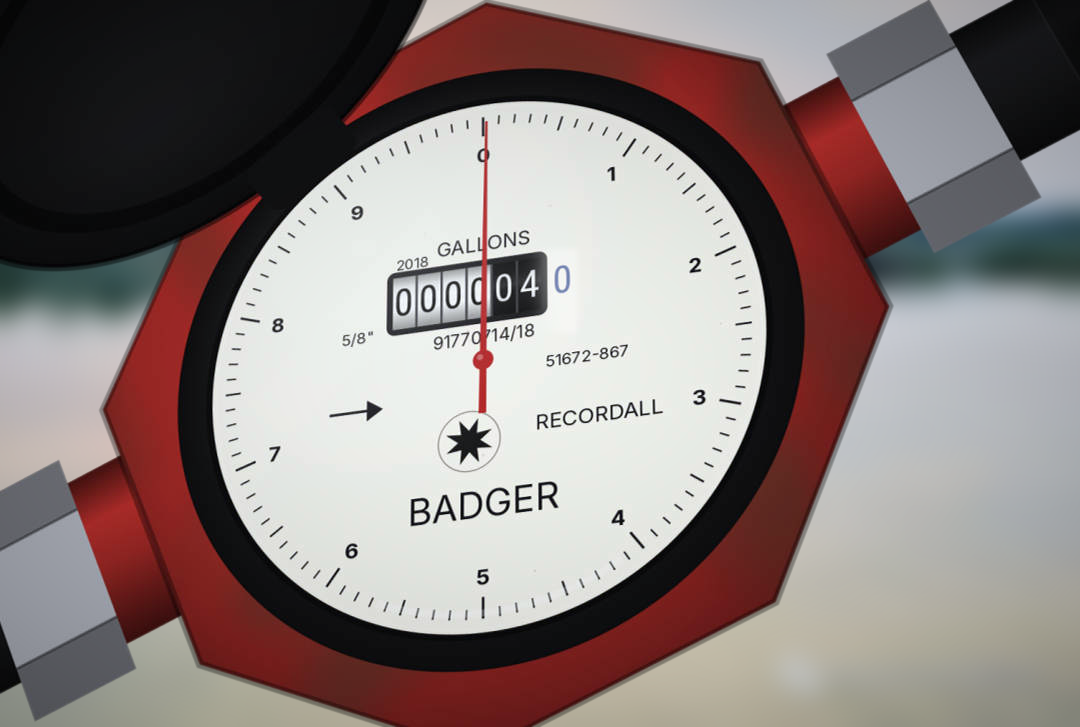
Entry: 40.0 gal
